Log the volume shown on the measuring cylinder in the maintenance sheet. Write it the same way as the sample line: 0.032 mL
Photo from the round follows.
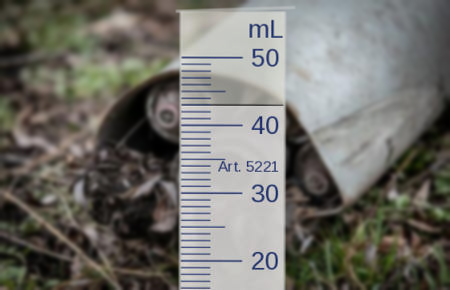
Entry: 43 mL
